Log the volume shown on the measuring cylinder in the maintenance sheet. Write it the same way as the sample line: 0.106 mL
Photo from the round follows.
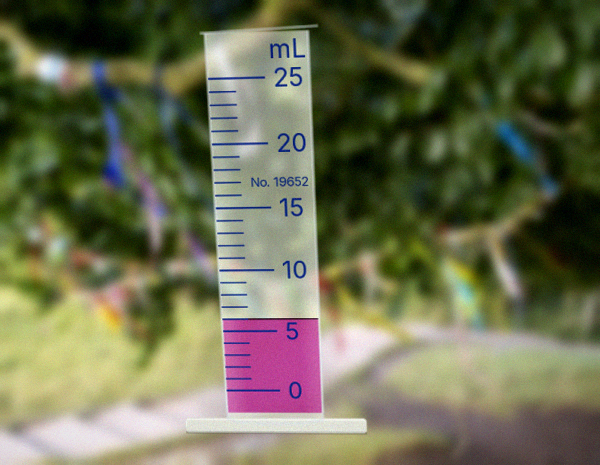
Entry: 6 mL
